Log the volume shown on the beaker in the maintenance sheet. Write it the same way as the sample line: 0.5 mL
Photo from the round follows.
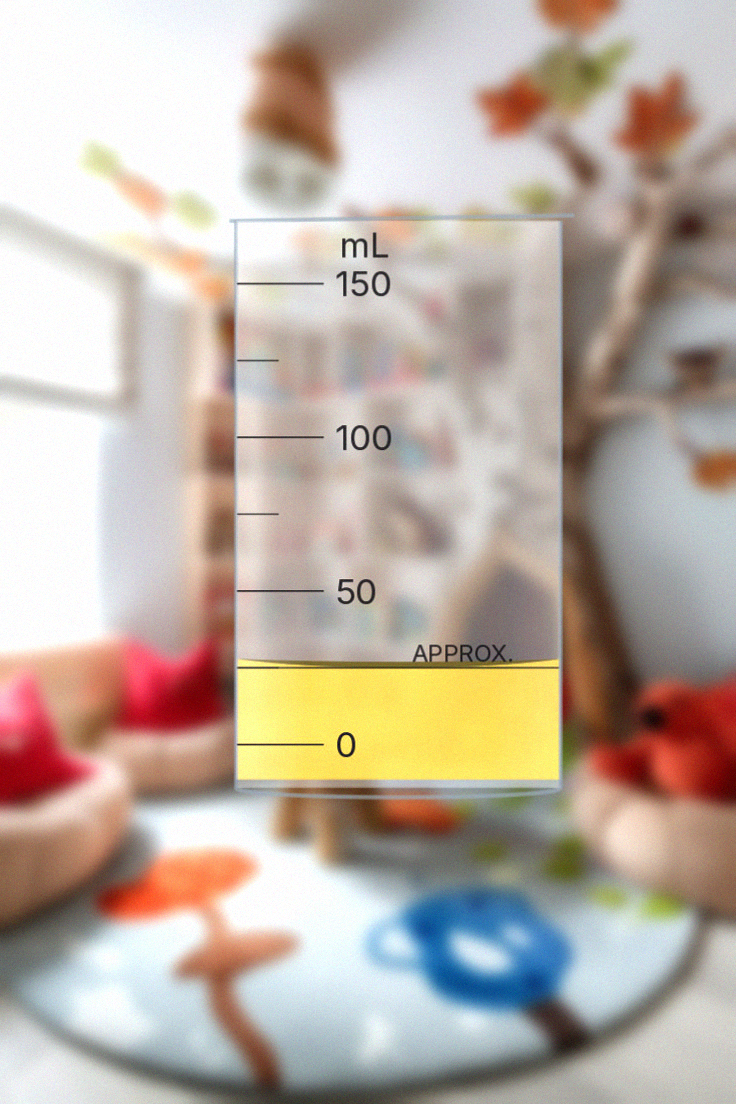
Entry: 25 mL
